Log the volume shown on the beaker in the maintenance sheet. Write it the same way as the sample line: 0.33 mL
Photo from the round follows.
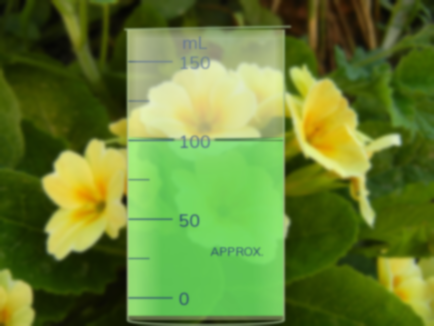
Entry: 100 mL
